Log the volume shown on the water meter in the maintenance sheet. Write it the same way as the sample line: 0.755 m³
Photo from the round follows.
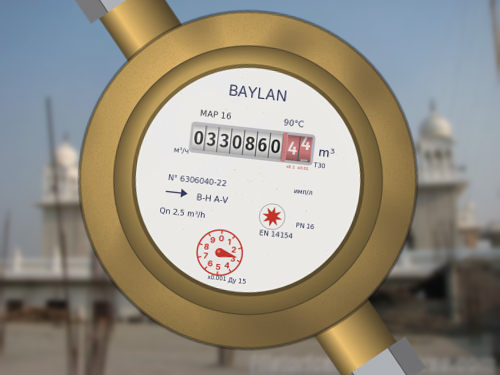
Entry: 330860.442 m³
